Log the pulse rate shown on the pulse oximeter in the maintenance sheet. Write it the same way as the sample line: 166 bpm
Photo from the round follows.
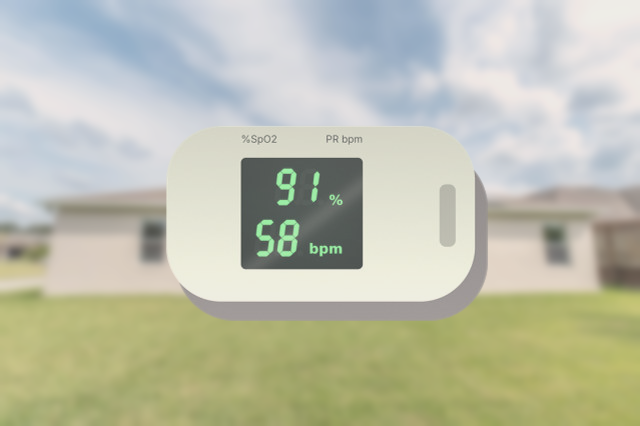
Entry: 58 bpm
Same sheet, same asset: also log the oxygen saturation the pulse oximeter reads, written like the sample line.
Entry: 91 %
